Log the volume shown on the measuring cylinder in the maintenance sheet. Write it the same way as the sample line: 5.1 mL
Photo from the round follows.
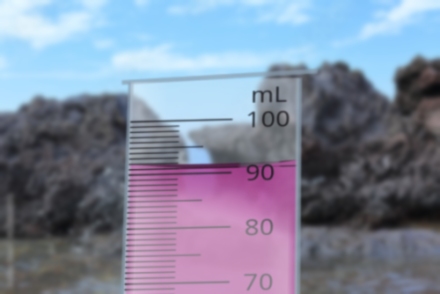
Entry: 91 mL
